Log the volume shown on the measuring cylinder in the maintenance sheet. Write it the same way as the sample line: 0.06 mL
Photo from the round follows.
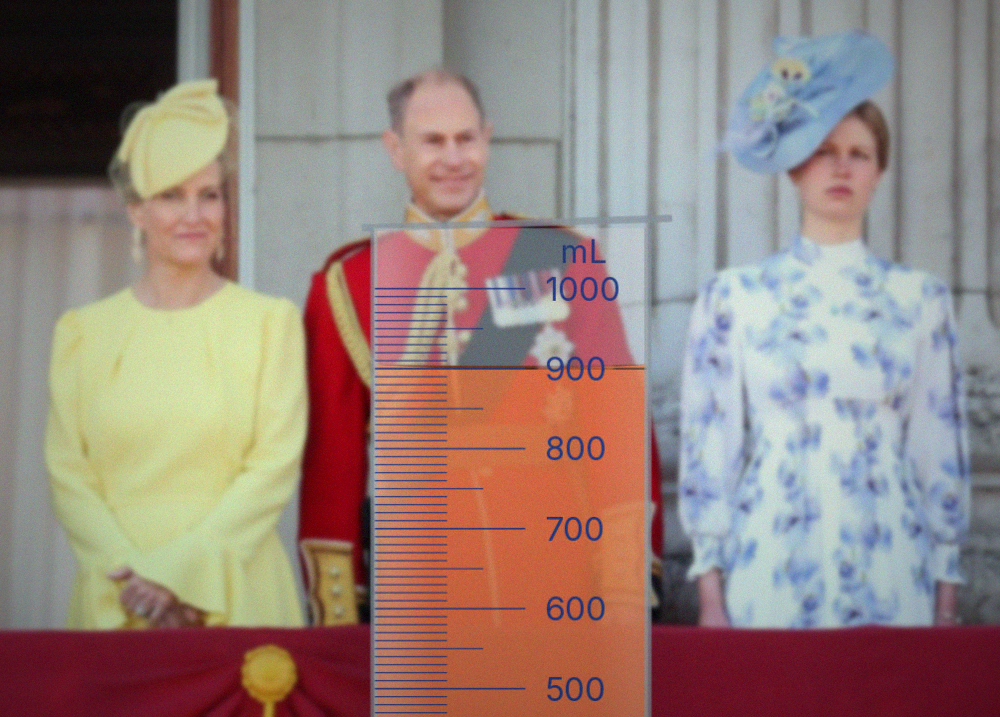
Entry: 900 mL
